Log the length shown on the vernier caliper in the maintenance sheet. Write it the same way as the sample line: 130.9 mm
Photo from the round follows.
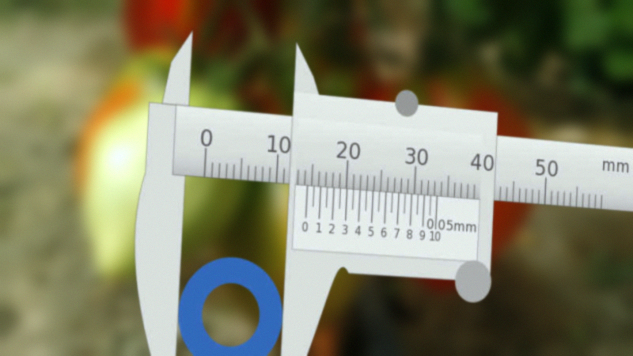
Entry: 14.4 mm
